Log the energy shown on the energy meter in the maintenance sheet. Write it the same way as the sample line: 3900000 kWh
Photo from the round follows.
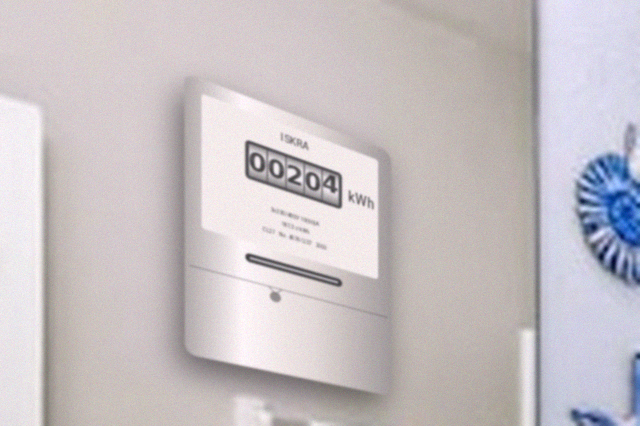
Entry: 204 kWh
